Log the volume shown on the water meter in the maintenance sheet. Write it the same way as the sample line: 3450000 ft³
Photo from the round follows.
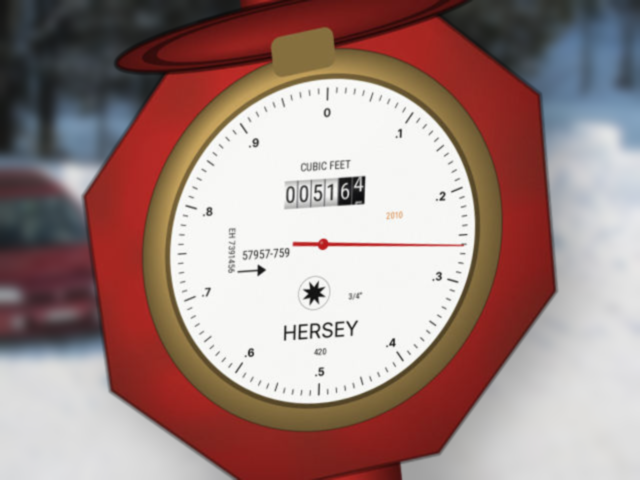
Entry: 5164.26 ft³
